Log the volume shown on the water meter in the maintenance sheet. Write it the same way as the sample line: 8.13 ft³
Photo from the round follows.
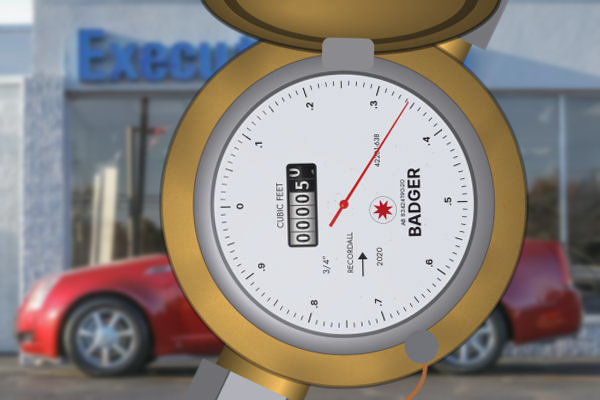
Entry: 50.34 ft³
